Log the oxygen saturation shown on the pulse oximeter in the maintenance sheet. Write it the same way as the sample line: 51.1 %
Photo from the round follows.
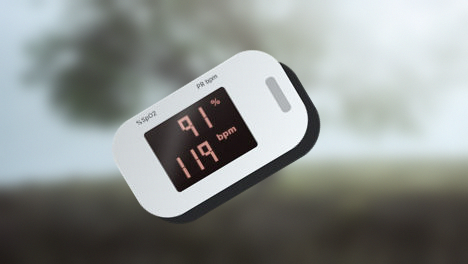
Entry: 91 %
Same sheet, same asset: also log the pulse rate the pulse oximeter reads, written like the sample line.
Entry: 119 bpm
